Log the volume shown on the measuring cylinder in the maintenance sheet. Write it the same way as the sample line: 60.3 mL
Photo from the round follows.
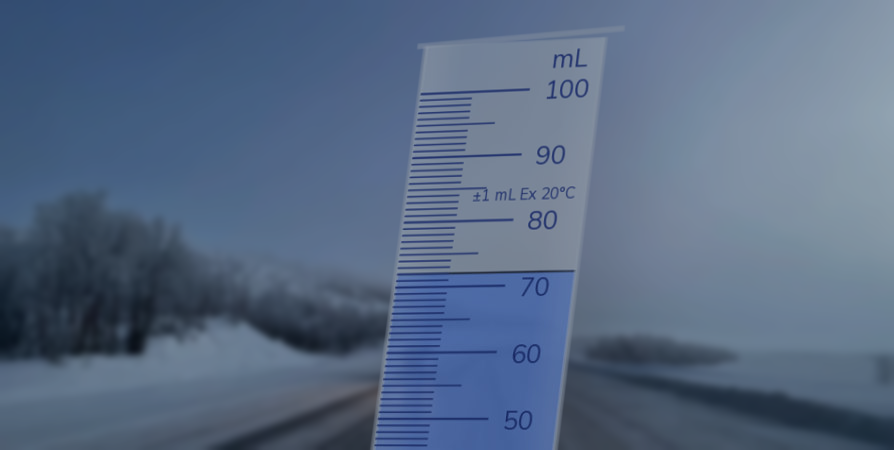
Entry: 72 mL
